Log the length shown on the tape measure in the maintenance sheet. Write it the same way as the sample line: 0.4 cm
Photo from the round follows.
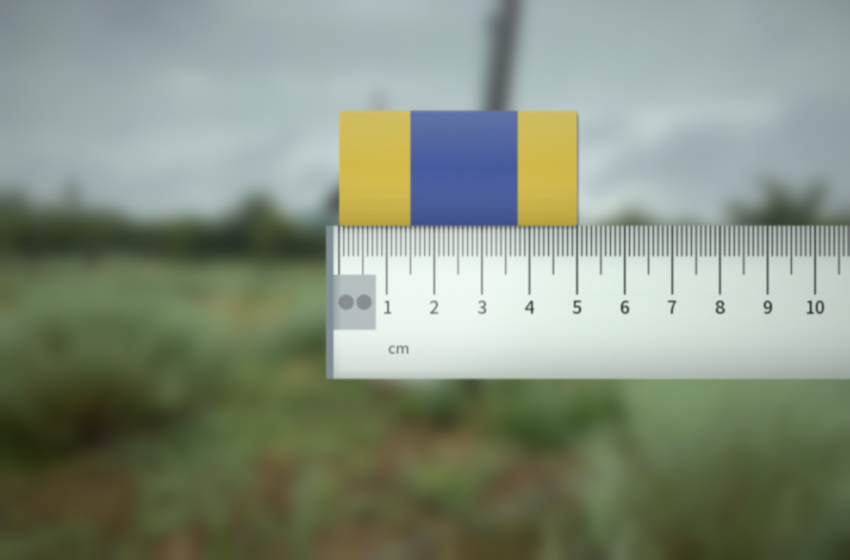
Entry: 5 cm
